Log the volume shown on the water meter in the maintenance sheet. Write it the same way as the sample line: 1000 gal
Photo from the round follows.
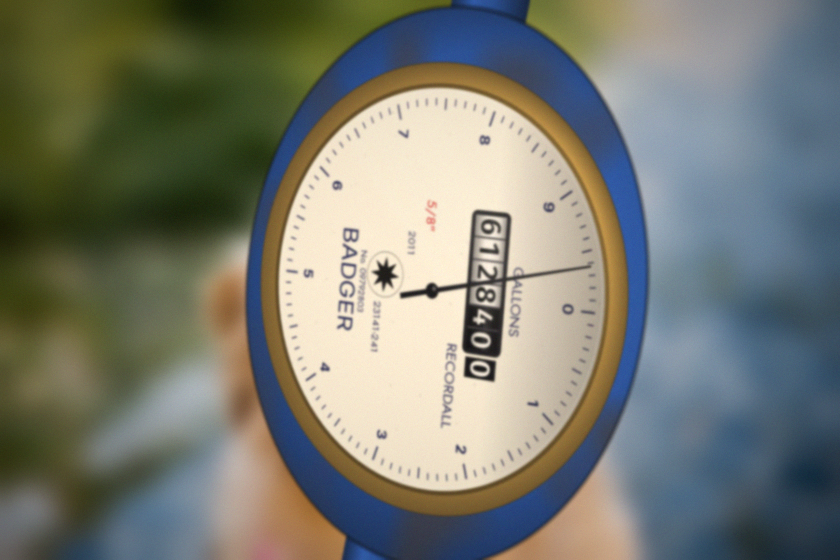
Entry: 6128399.6 gal
